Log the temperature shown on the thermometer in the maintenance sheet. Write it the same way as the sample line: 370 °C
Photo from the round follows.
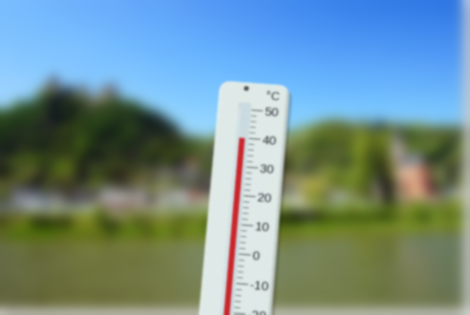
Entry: 40 °C
